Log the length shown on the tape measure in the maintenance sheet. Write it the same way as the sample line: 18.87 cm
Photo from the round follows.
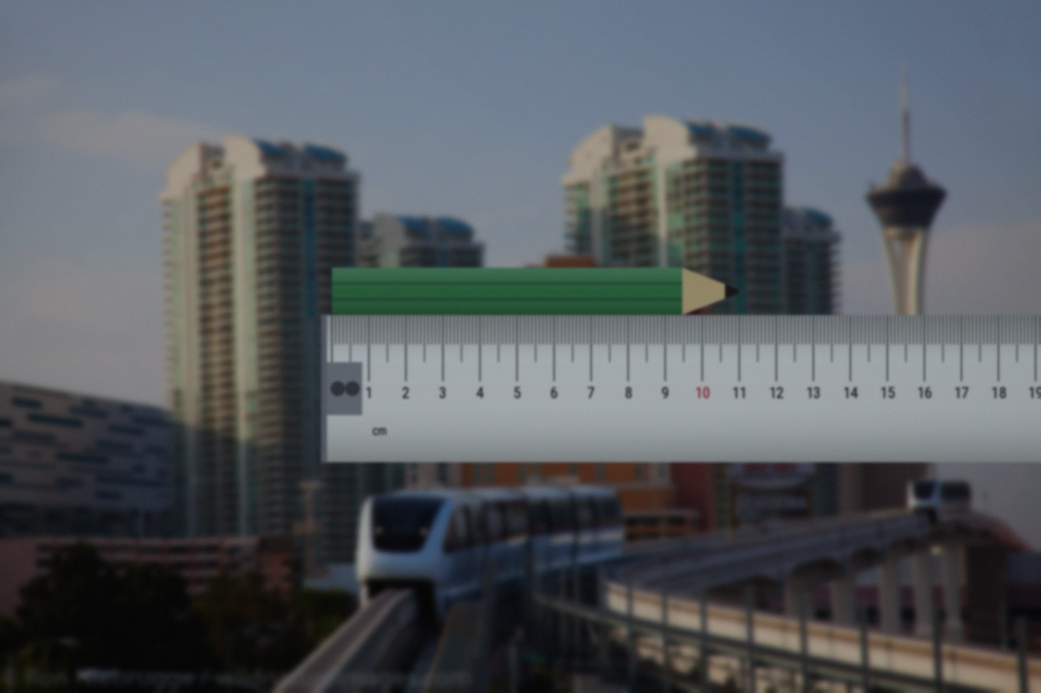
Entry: 11 cm
